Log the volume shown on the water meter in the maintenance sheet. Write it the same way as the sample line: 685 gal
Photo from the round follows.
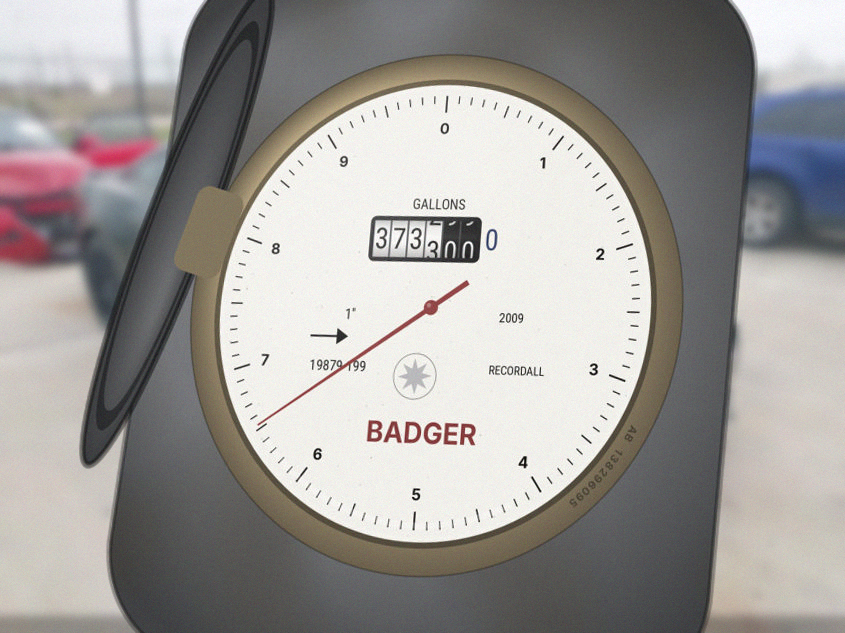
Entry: 3732996.5 gal
